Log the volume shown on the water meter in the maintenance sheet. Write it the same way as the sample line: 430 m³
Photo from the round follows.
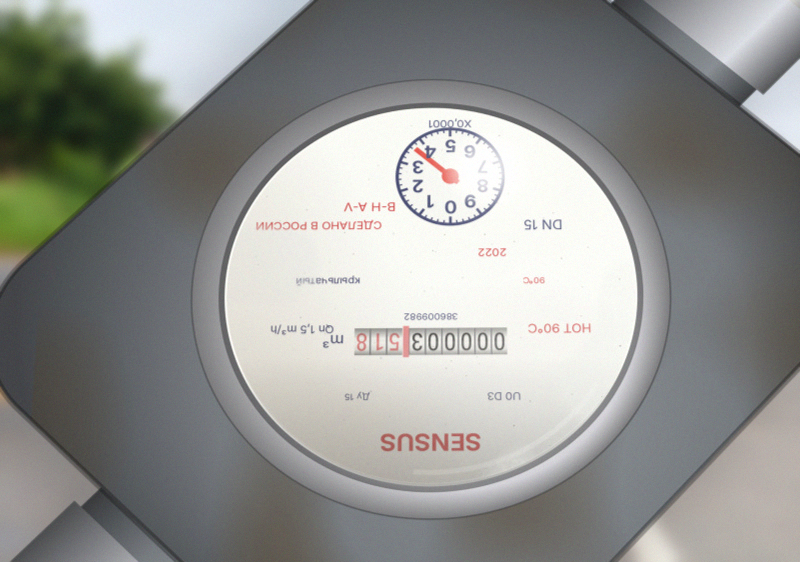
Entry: 3.5183 m³
